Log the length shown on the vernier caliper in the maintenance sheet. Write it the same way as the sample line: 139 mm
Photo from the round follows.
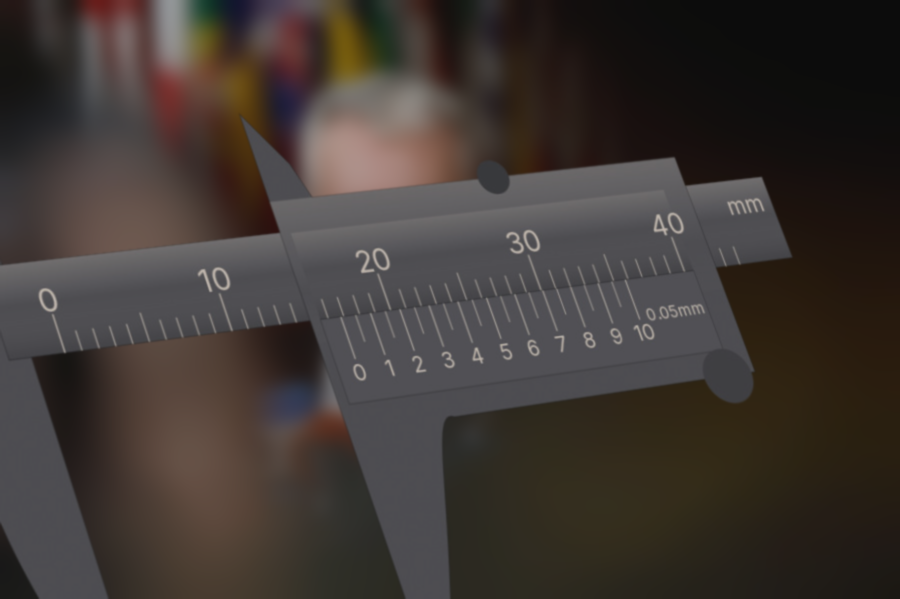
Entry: 16.8 mm
